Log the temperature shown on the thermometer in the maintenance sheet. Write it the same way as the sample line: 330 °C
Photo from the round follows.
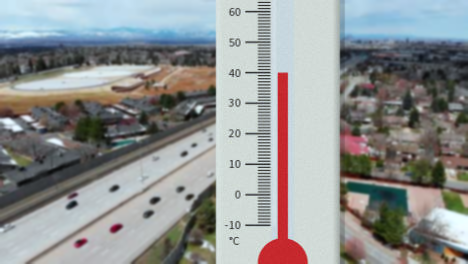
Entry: 40 °C
